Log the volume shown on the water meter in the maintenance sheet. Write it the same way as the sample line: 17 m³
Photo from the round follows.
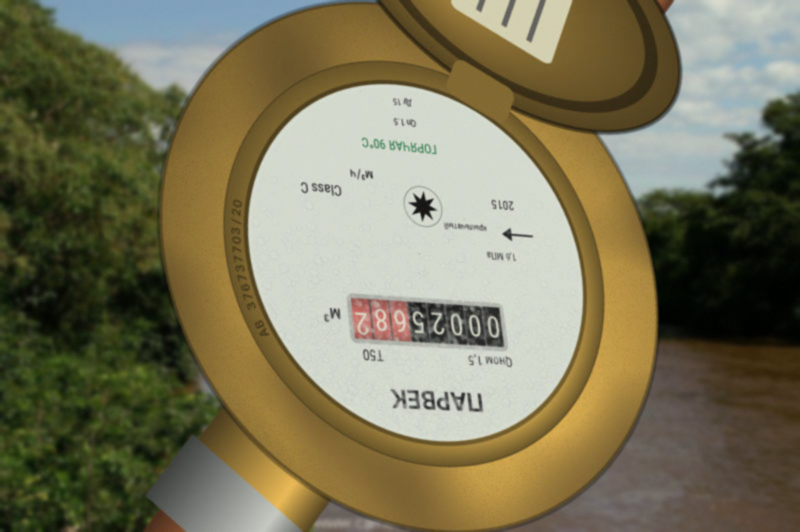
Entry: 25.682 m³
